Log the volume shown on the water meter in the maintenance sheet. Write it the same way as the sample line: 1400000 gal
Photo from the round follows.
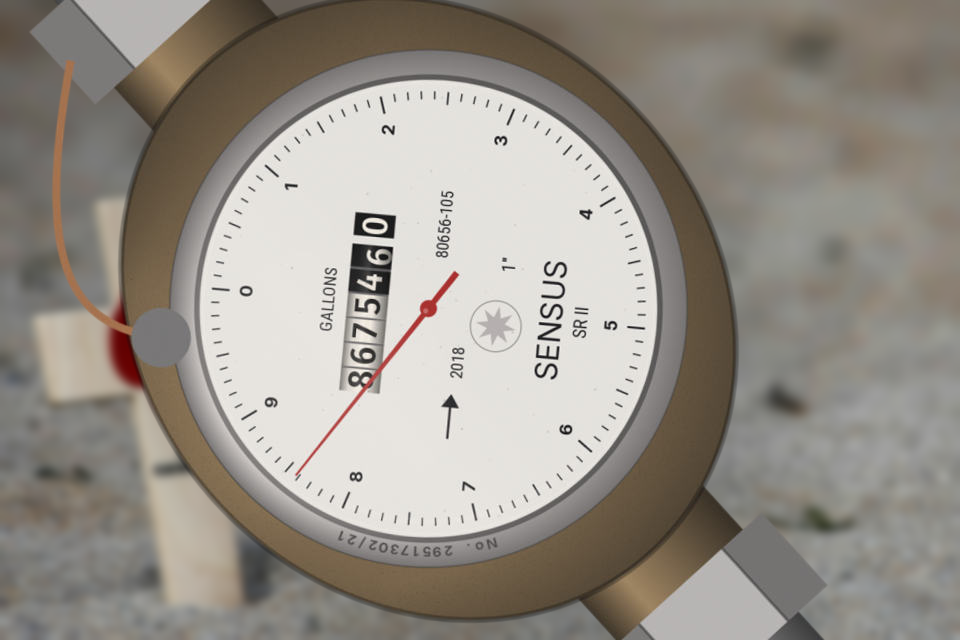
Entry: 8675458.4 gal
